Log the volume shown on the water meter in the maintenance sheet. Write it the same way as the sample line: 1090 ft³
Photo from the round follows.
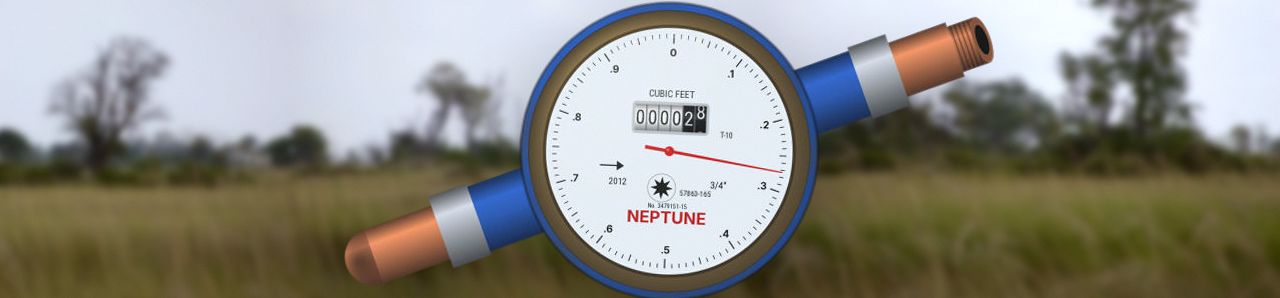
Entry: 28.27 ft³
